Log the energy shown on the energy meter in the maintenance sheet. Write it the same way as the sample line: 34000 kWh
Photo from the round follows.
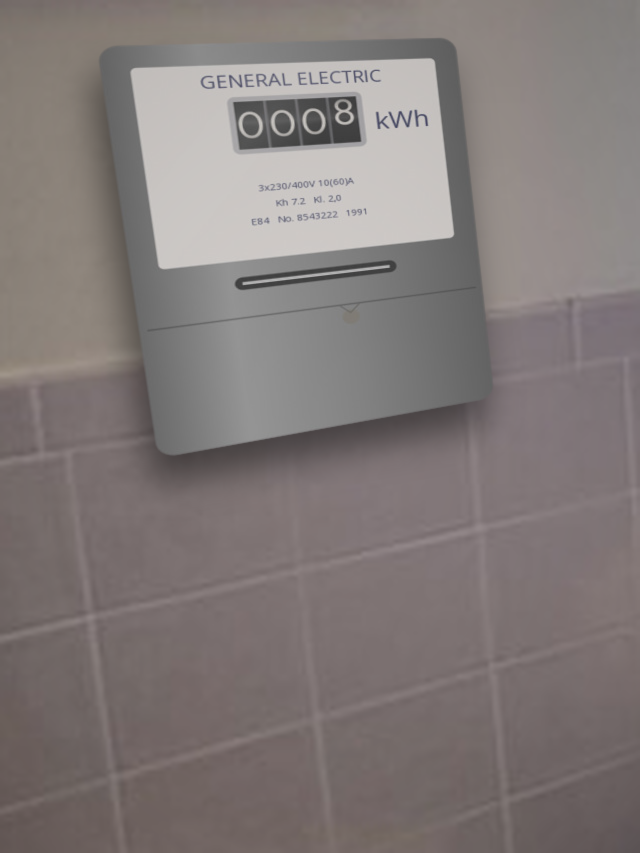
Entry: 8 kWh
